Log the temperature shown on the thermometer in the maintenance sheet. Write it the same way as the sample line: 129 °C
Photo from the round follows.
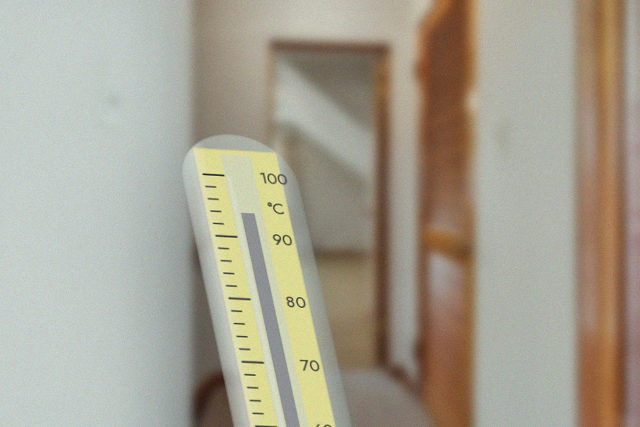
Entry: 94 °C
